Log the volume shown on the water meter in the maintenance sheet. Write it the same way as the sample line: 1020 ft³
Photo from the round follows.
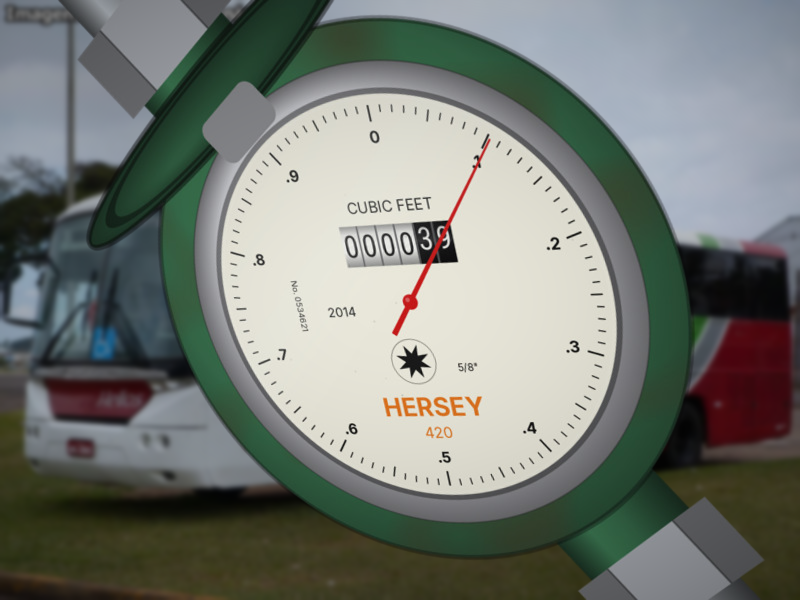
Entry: 39.10 ft³
